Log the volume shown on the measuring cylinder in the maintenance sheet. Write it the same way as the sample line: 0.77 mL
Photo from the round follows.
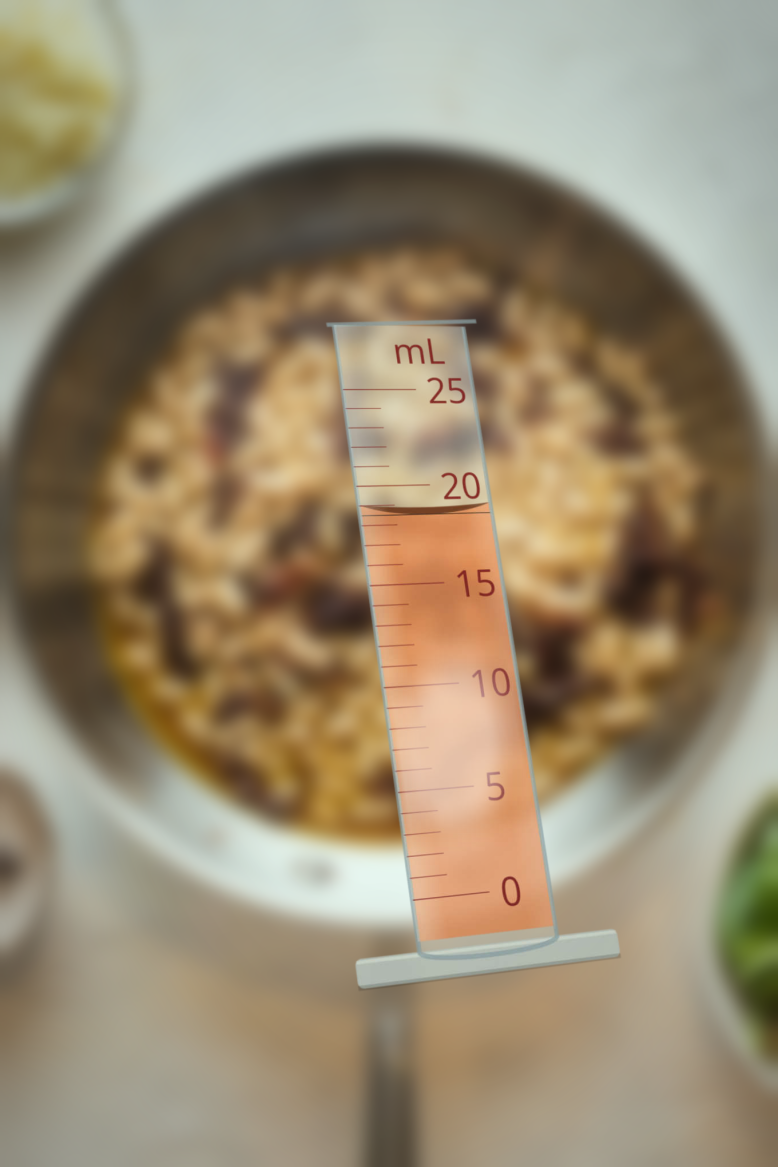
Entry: 18.5 mL
